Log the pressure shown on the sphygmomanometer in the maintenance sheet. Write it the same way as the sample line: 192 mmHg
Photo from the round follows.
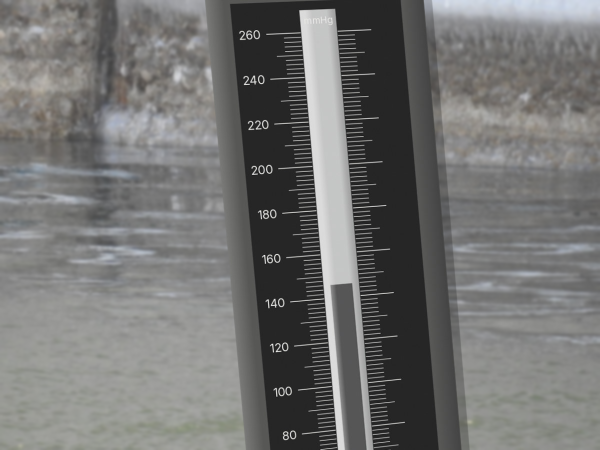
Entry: 146 mmHg
